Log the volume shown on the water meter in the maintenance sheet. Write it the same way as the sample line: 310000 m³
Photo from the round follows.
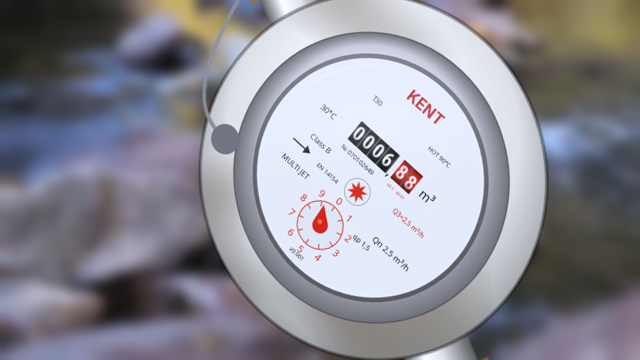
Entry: 6.879 m³
